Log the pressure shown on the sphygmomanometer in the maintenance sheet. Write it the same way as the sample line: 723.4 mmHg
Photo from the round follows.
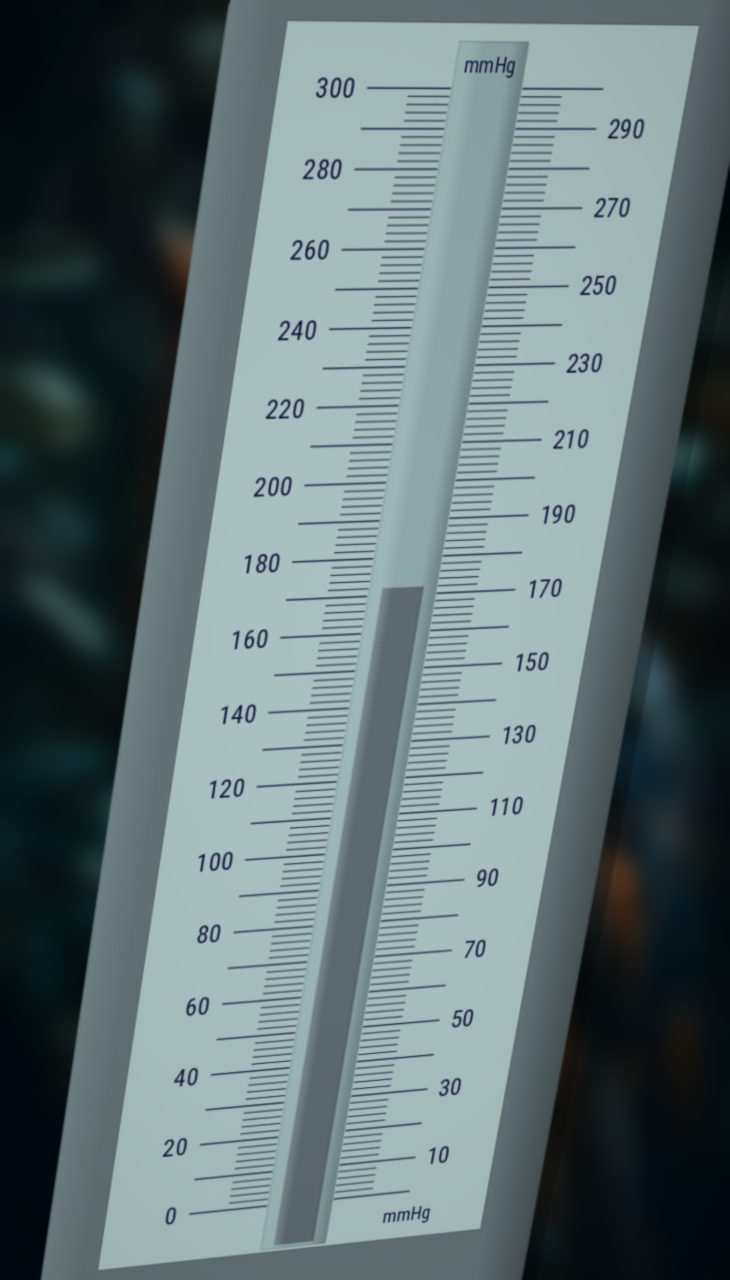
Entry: 172 mmHg
